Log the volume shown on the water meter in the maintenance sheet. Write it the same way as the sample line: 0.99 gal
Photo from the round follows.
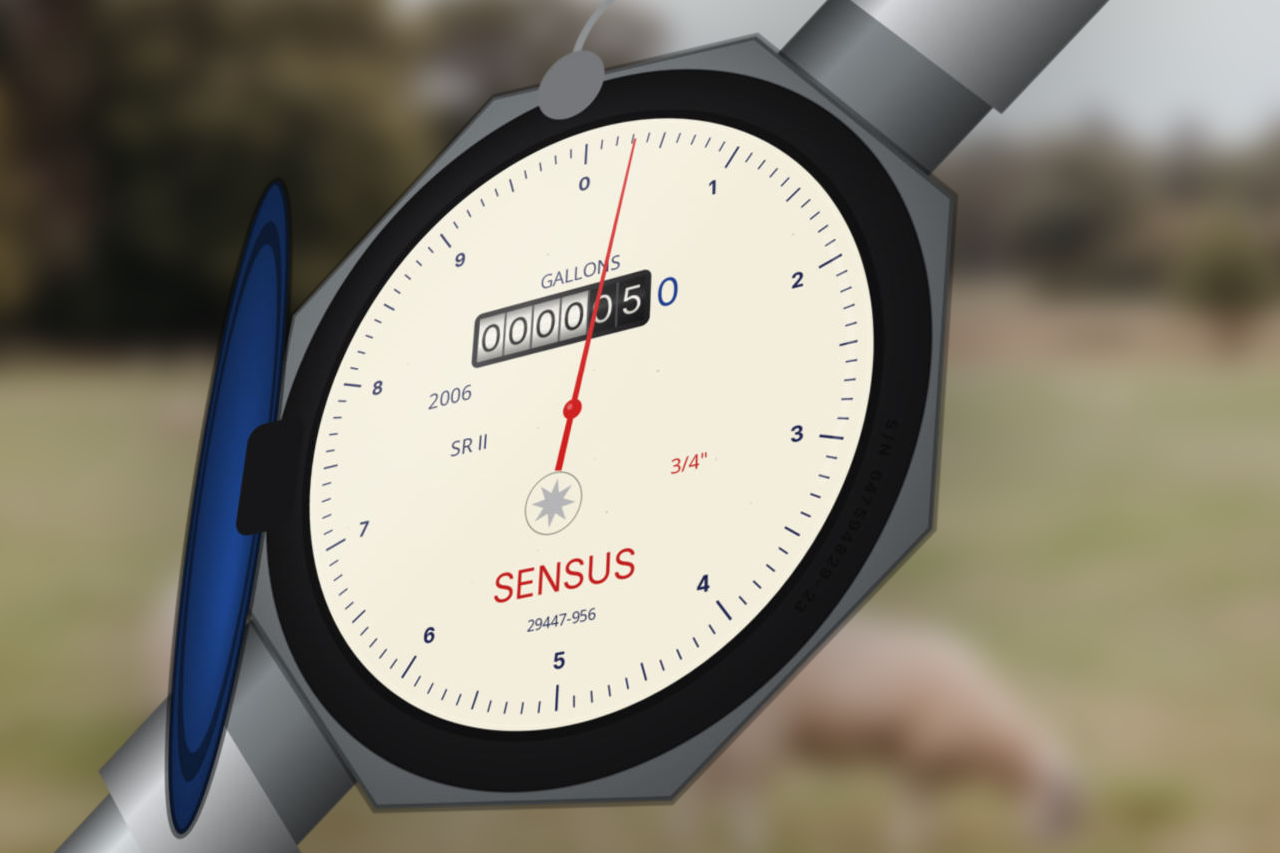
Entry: 50.3 gal
